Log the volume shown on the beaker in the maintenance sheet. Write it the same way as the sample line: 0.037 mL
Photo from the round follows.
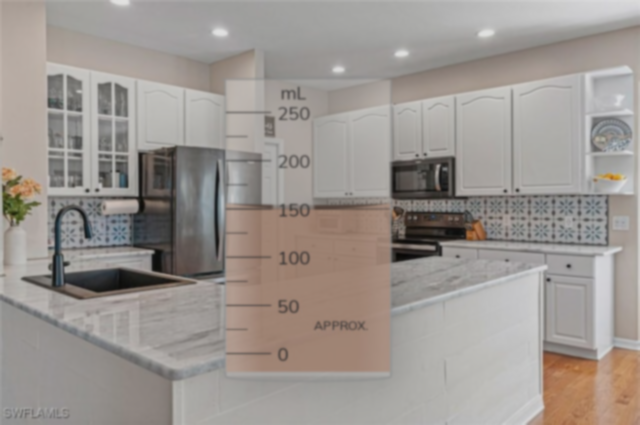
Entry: 150 mL
